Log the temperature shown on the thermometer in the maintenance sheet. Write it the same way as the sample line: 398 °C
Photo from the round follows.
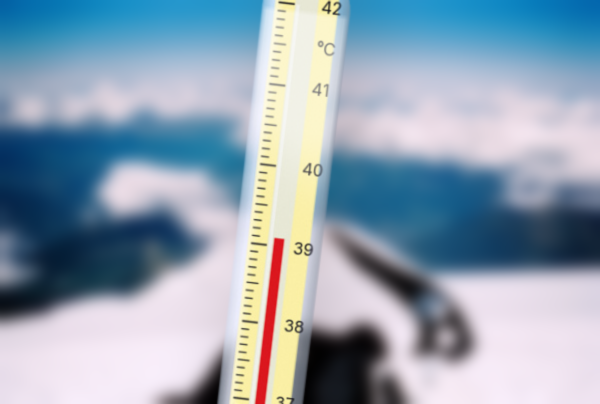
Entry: 39.1 °C
